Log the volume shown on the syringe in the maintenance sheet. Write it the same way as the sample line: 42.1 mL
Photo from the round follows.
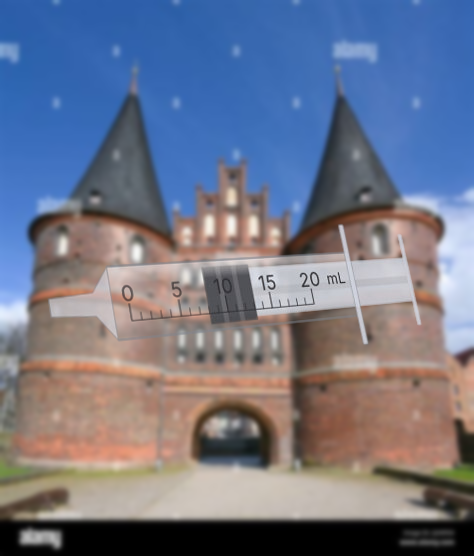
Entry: 8 mL
